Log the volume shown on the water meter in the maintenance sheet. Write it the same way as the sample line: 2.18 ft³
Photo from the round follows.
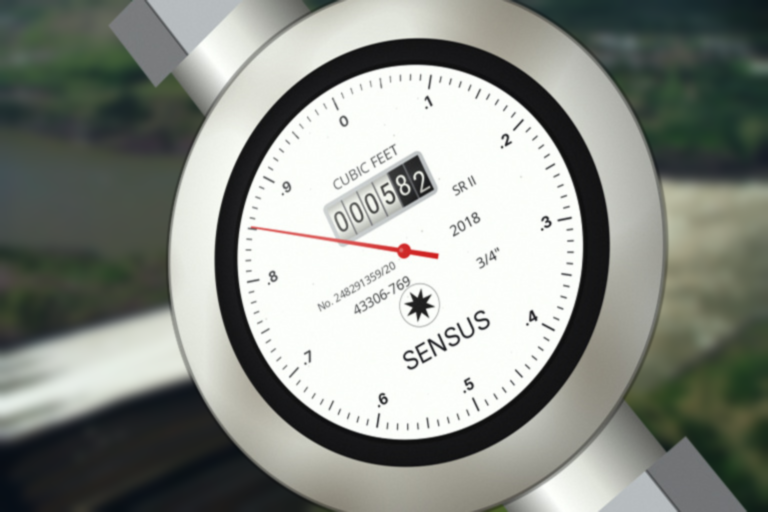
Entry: 581.85 ft³
